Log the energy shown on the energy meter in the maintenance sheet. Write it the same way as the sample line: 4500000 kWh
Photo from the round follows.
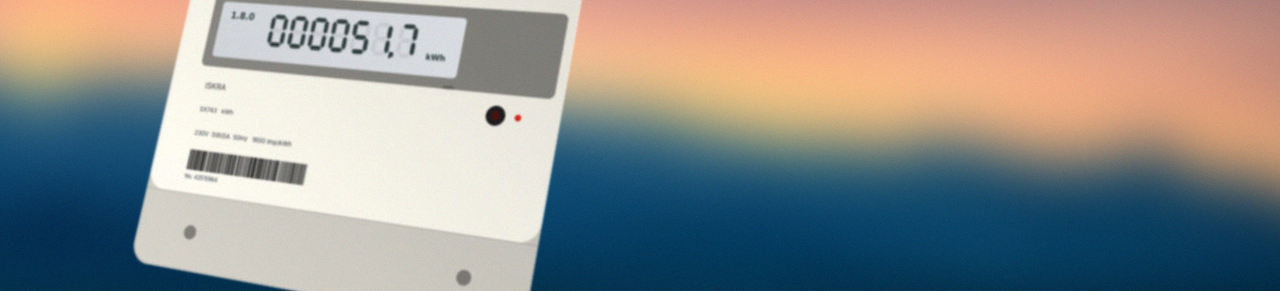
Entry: 51.7 kWh
